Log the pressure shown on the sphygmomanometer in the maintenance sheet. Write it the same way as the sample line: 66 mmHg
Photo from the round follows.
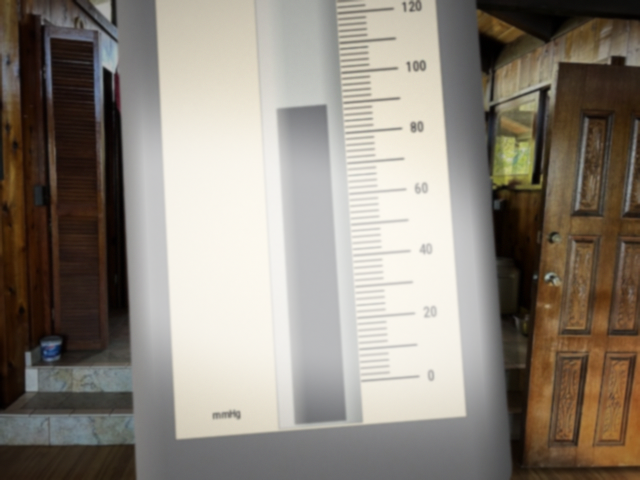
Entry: 90 mmHg
